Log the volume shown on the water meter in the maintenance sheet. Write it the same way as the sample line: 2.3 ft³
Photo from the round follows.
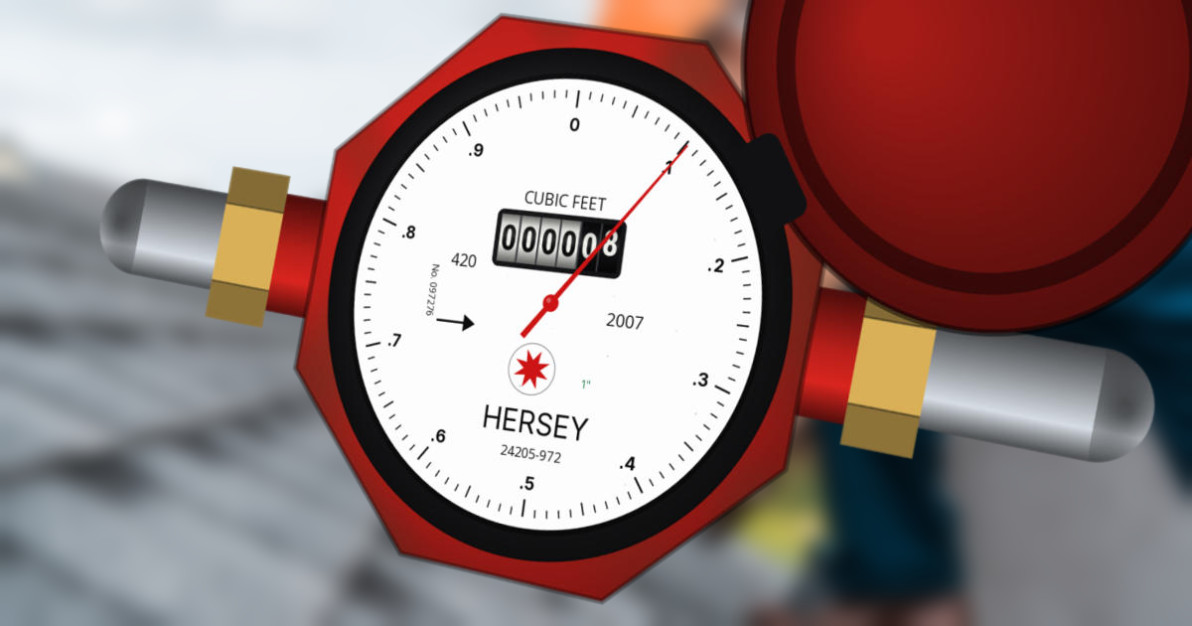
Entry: 8.10 ft³
